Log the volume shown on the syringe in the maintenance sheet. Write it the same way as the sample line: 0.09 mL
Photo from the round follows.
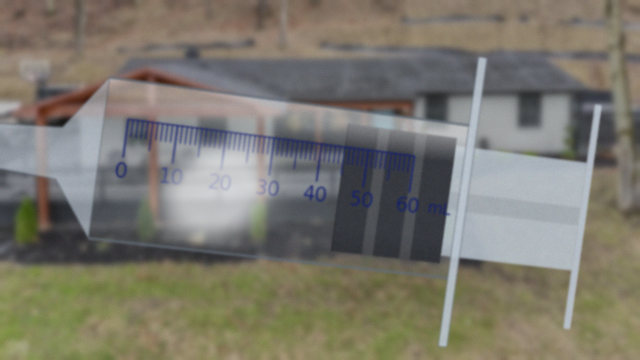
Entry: 45 mL
